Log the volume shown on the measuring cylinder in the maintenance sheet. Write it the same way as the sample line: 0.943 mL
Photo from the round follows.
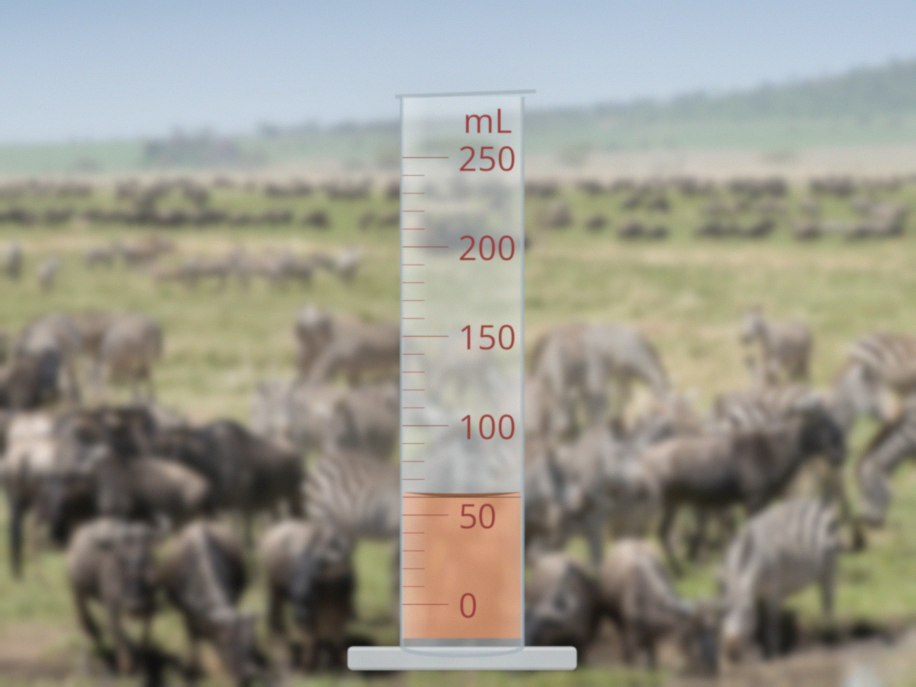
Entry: 60 mL
